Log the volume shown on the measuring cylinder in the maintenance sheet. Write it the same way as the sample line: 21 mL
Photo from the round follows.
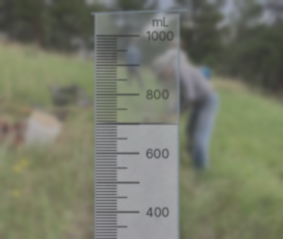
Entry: 700 mL
